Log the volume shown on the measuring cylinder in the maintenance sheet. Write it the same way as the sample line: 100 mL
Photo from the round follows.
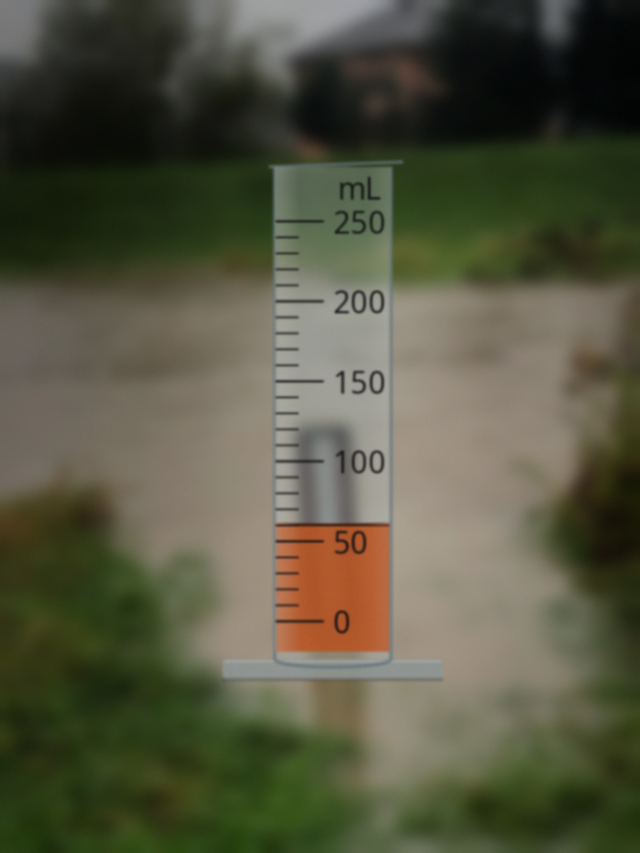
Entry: 60 mL
